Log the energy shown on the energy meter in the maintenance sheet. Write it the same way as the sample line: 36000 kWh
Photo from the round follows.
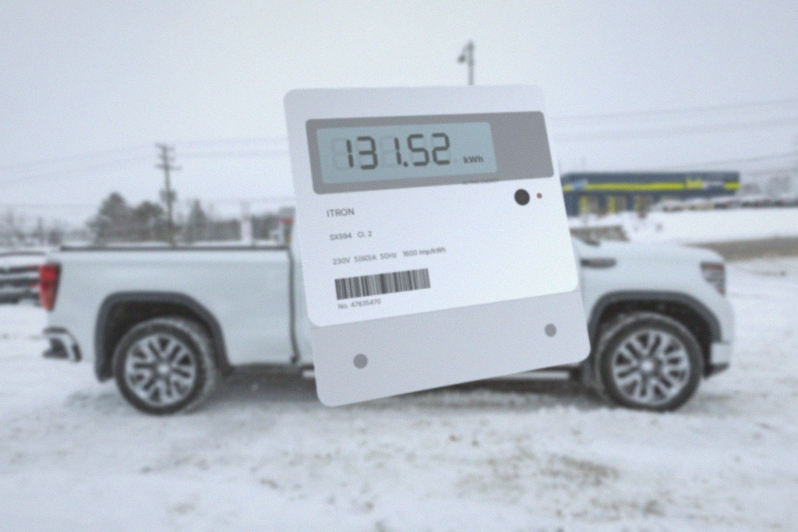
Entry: 131.52 kWh
